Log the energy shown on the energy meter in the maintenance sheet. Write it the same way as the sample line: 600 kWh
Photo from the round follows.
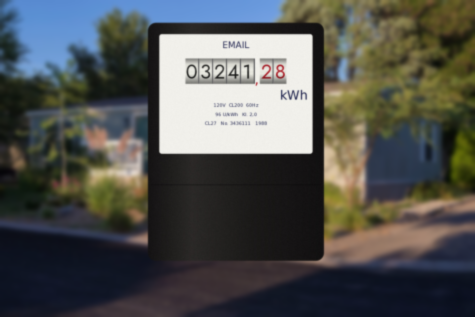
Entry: 3241.28 kWh
